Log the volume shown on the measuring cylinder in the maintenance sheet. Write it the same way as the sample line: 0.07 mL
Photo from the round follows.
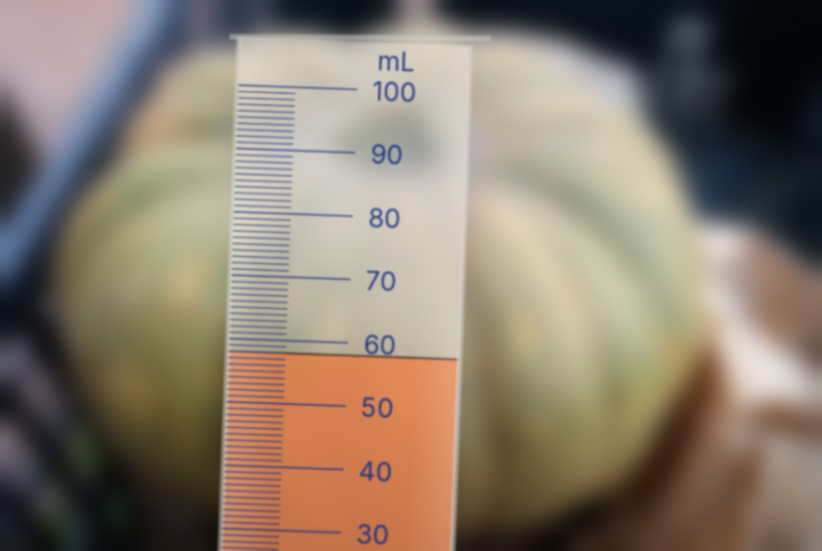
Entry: 58 mL
